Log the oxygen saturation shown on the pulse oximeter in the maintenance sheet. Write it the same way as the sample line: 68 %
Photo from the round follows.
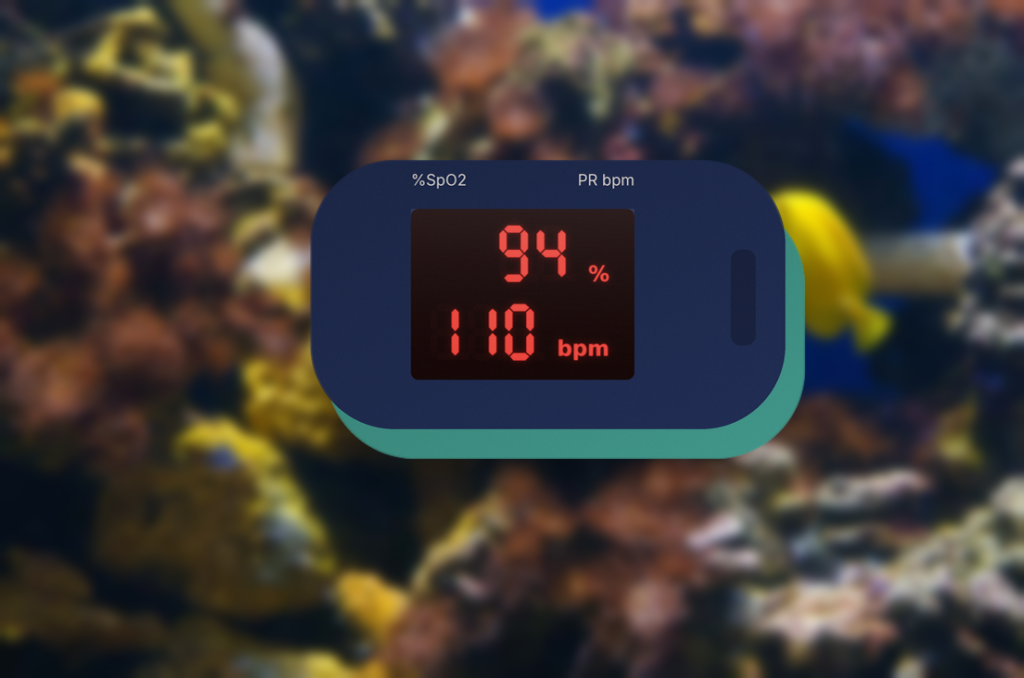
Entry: 94 %
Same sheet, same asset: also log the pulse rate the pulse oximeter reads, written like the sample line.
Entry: 110 bpm
